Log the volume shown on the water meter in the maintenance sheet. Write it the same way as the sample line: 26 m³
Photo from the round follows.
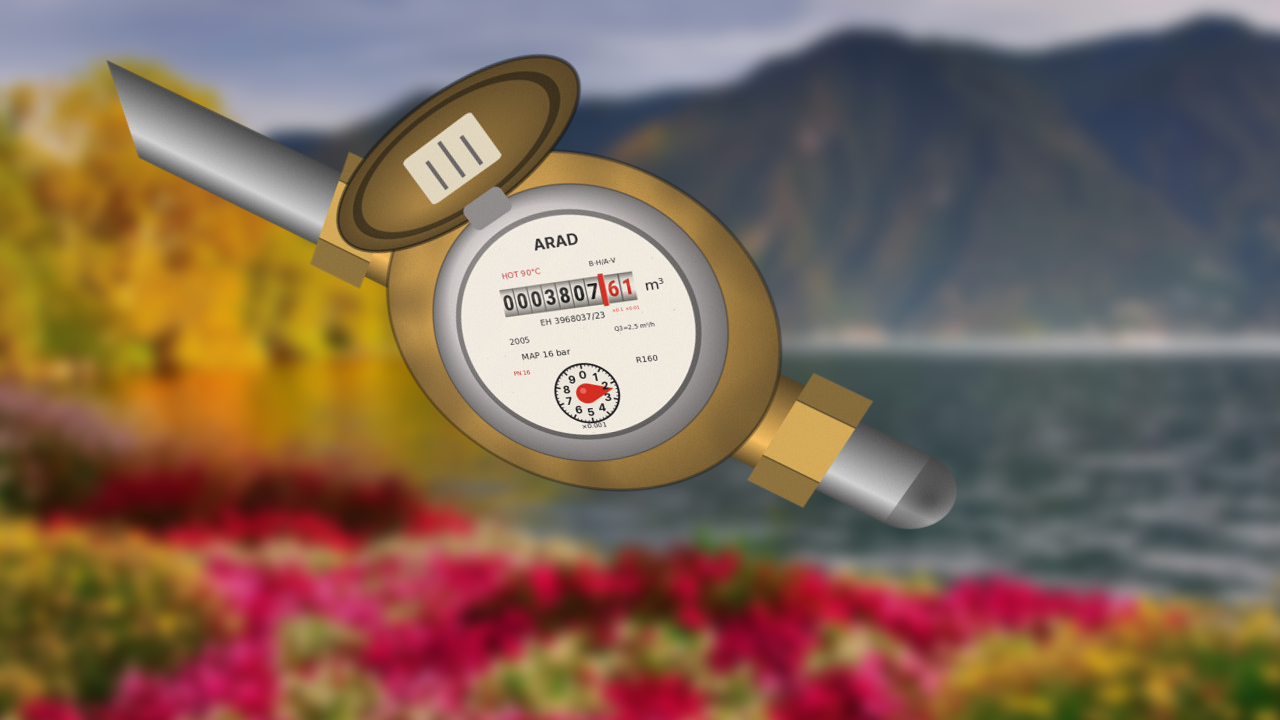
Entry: 3807.612 m³
